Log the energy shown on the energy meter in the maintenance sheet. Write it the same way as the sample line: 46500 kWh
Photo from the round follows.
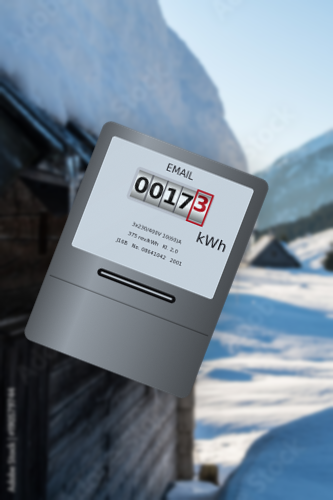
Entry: 17.3 kWh
